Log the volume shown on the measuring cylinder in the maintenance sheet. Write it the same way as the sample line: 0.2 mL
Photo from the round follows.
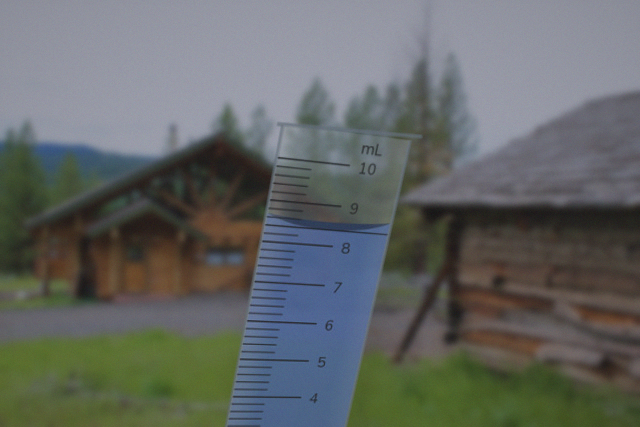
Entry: 8.4 mL
